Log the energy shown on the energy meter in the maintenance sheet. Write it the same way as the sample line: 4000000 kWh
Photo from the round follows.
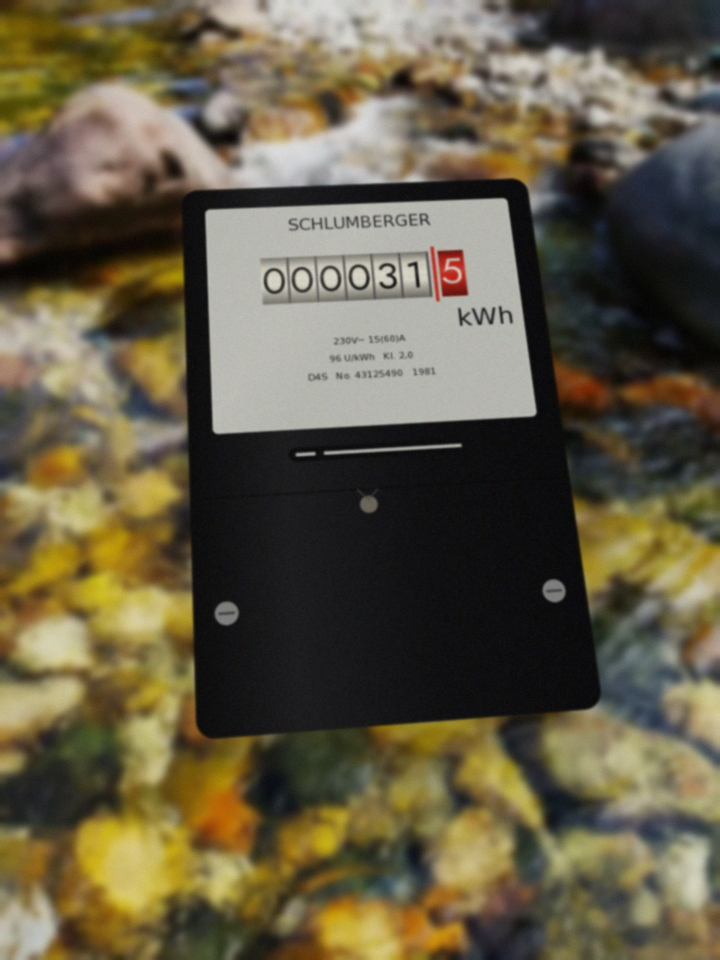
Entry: 31.5 kWh
